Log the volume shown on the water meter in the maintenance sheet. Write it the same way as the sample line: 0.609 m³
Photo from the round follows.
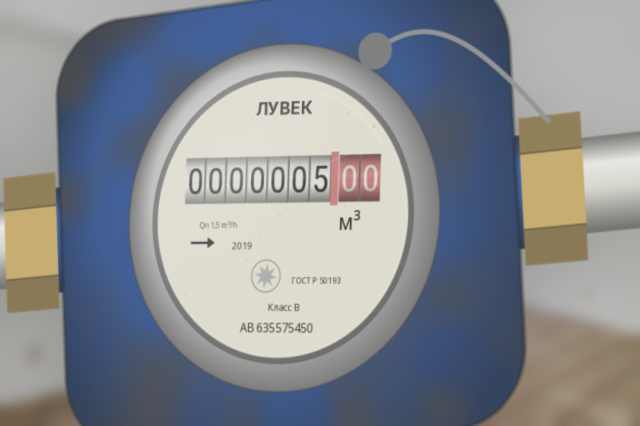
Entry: 5.00 m³
